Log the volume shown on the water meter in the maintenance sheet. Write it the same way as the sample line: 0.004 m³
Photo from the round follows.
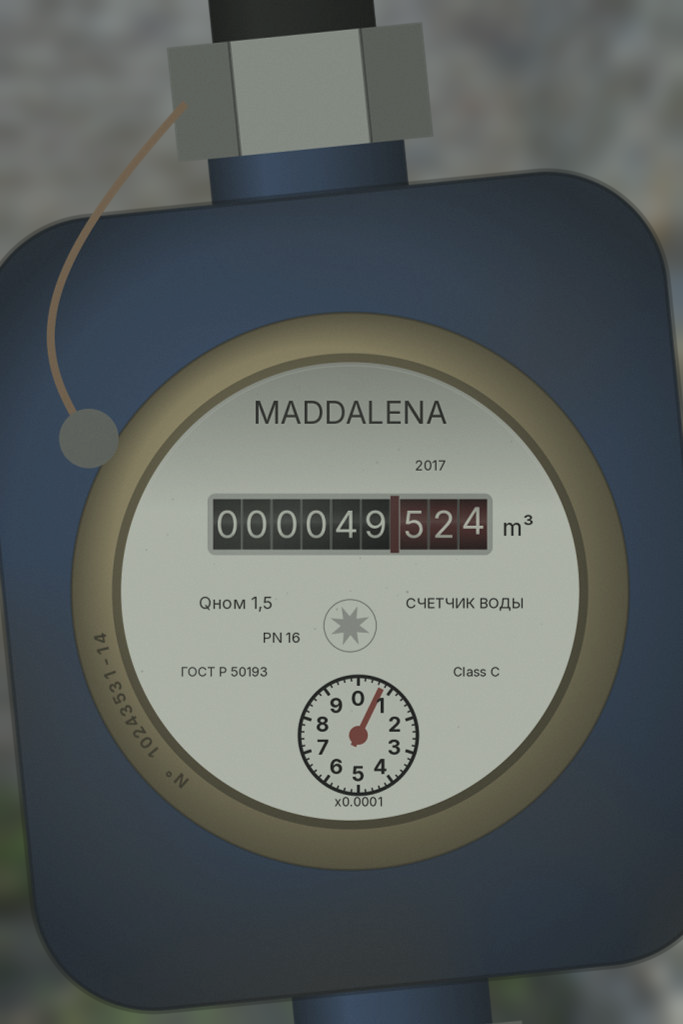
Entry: 49.5240 m³
